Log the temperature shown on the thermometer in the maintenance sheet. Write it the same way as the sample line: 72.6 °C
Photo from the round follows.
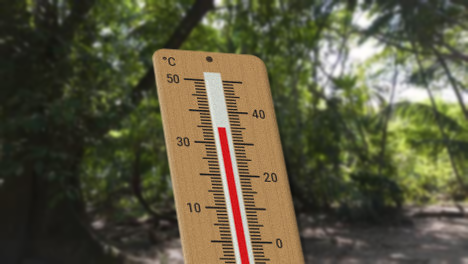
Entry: 35 °C
